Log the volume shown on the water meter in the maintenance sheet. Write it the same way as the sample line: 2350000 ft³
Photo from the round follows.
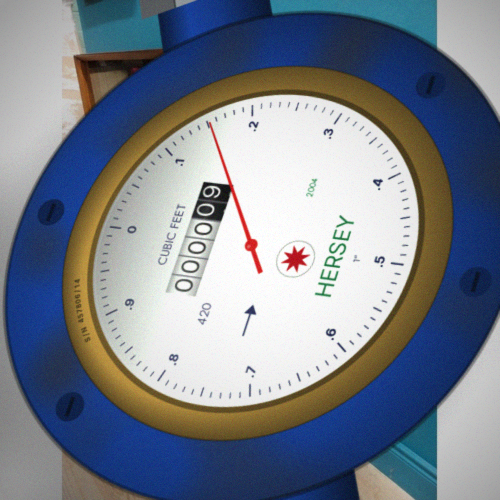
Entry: 9.15 ft³
